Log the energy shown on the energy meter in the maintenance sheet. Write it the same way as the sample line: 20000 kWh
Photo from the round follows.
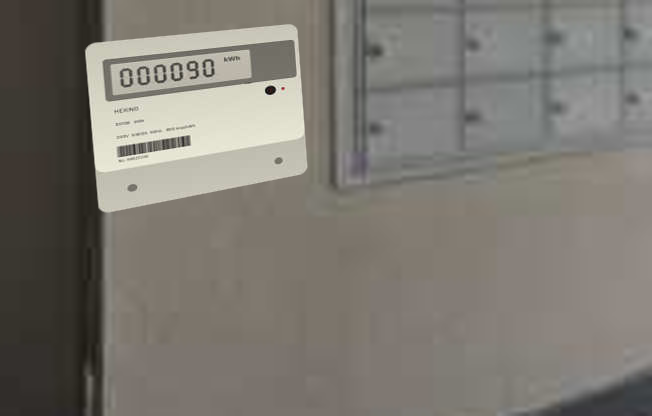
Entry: 90 kWh
